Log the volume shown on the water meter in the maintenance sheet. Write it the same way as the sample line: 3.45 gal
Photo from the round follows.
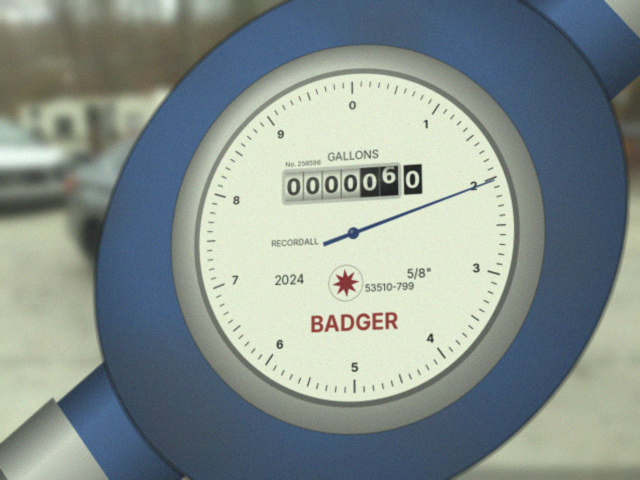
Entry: 62.0 gal
